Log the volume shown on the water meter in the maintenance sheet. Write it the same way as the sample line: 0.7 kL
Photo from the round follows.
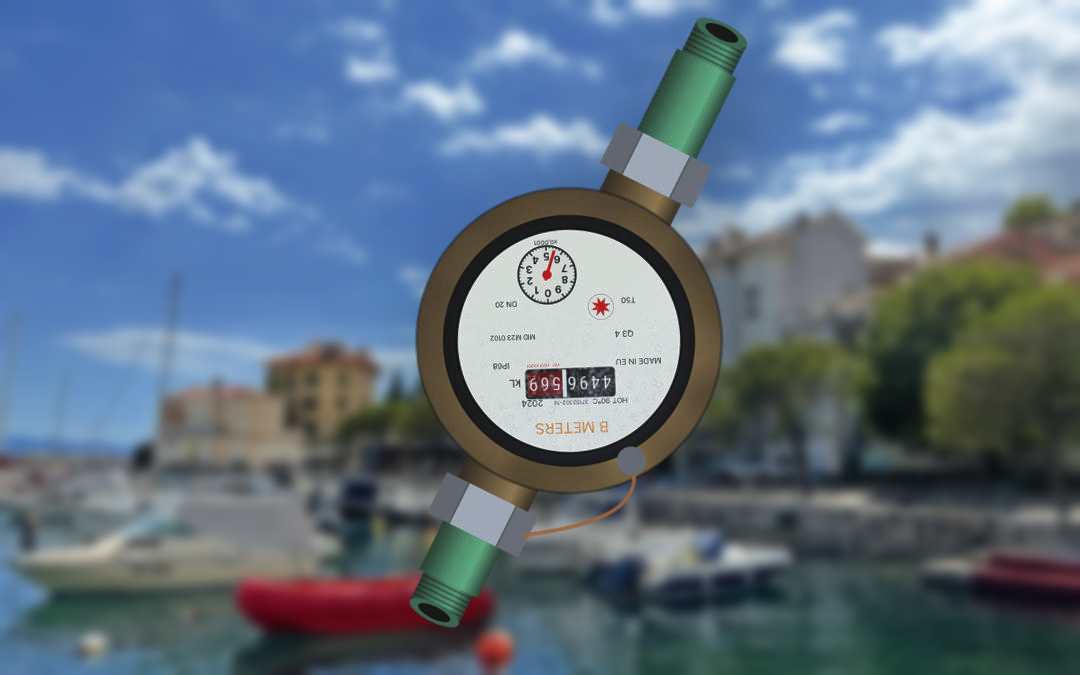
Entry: 4496.5695 kL
